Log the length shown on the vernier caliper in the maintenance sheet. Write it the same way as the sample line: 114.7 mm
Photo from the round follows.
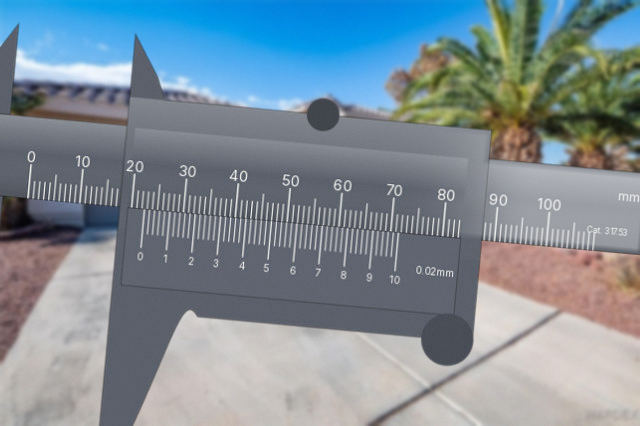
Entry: 22.5 mm
